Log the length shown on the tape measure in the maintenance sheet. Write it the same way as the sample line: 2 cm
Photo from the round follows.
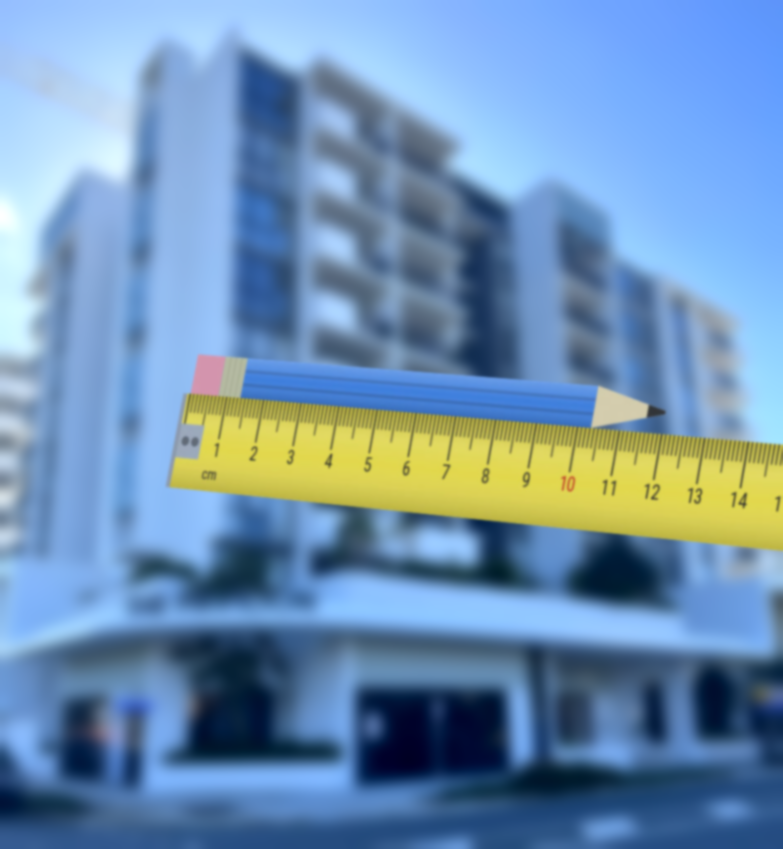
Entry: 12 cm
